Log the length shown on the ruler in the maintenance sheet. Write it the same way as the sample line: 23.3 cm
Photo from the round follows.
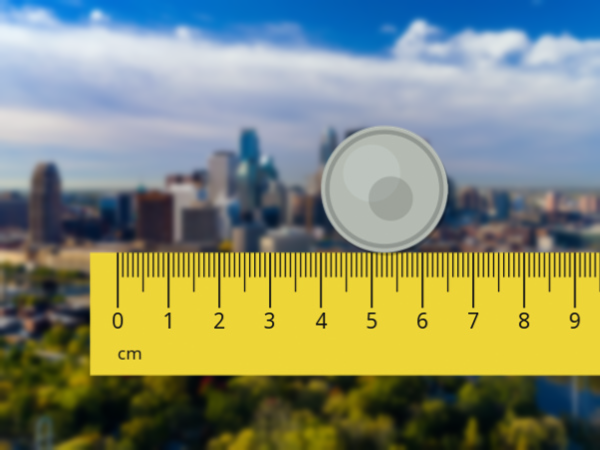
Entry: 2.5 cm
